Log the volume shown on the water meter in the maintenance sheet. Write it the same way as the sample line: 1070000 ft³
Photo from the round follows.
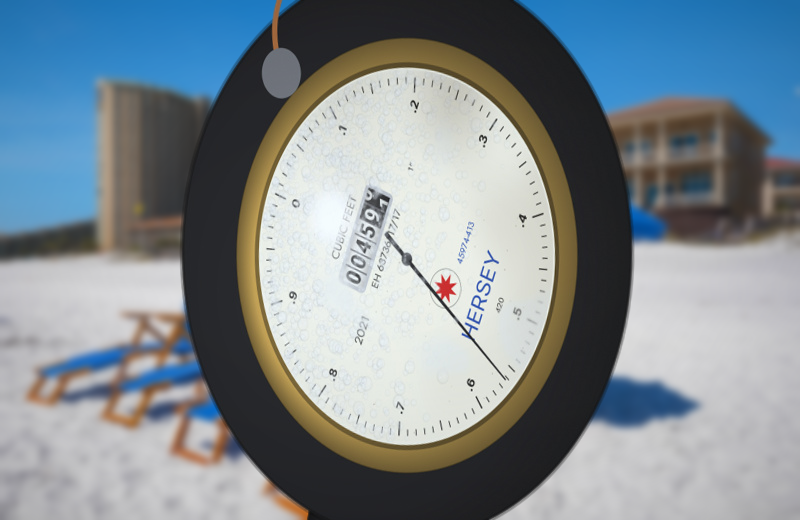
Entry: 4590.56 ft³
